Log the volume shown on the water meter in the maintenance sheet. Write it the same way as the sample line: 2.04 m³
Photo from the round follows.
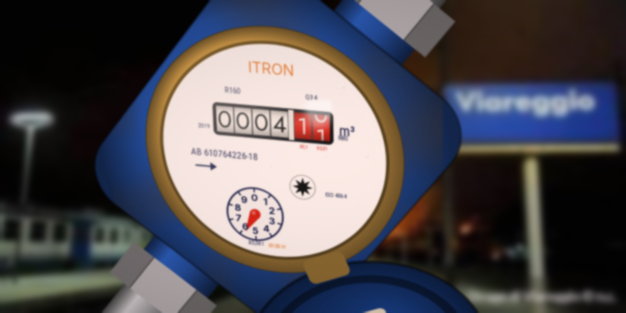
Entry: 4.105 m³
